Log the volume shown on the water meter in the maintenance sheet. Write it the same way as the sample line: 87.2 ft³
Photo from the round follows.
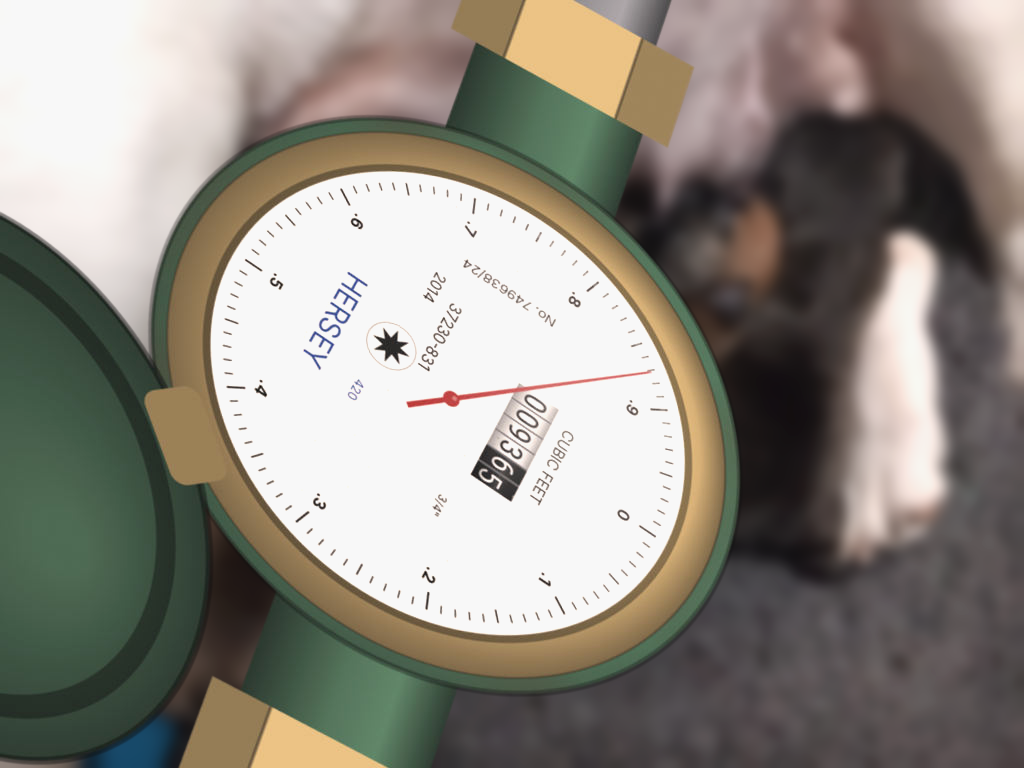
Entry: 9364.87 ft³
